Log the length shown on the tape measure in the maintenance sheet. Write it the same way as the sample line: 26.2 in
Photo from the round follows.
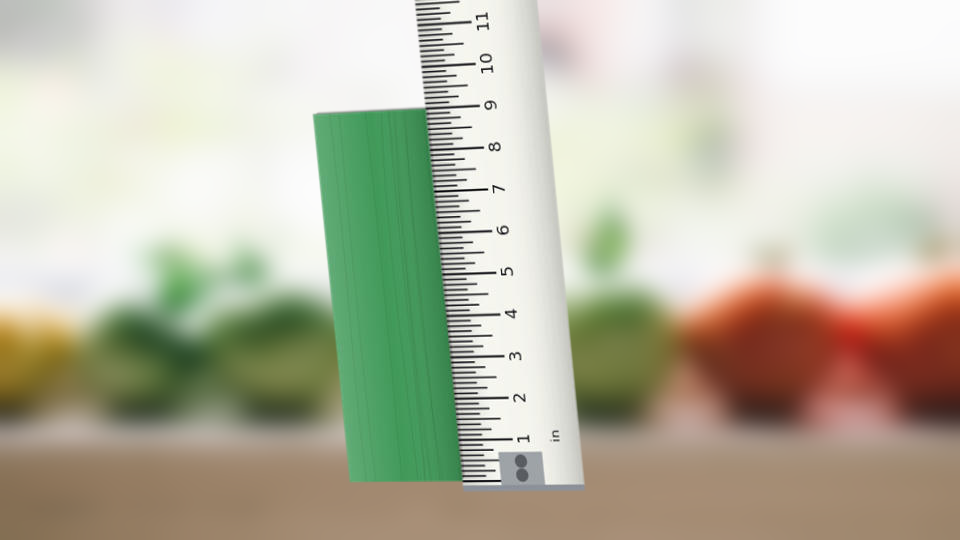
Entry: 9 in
